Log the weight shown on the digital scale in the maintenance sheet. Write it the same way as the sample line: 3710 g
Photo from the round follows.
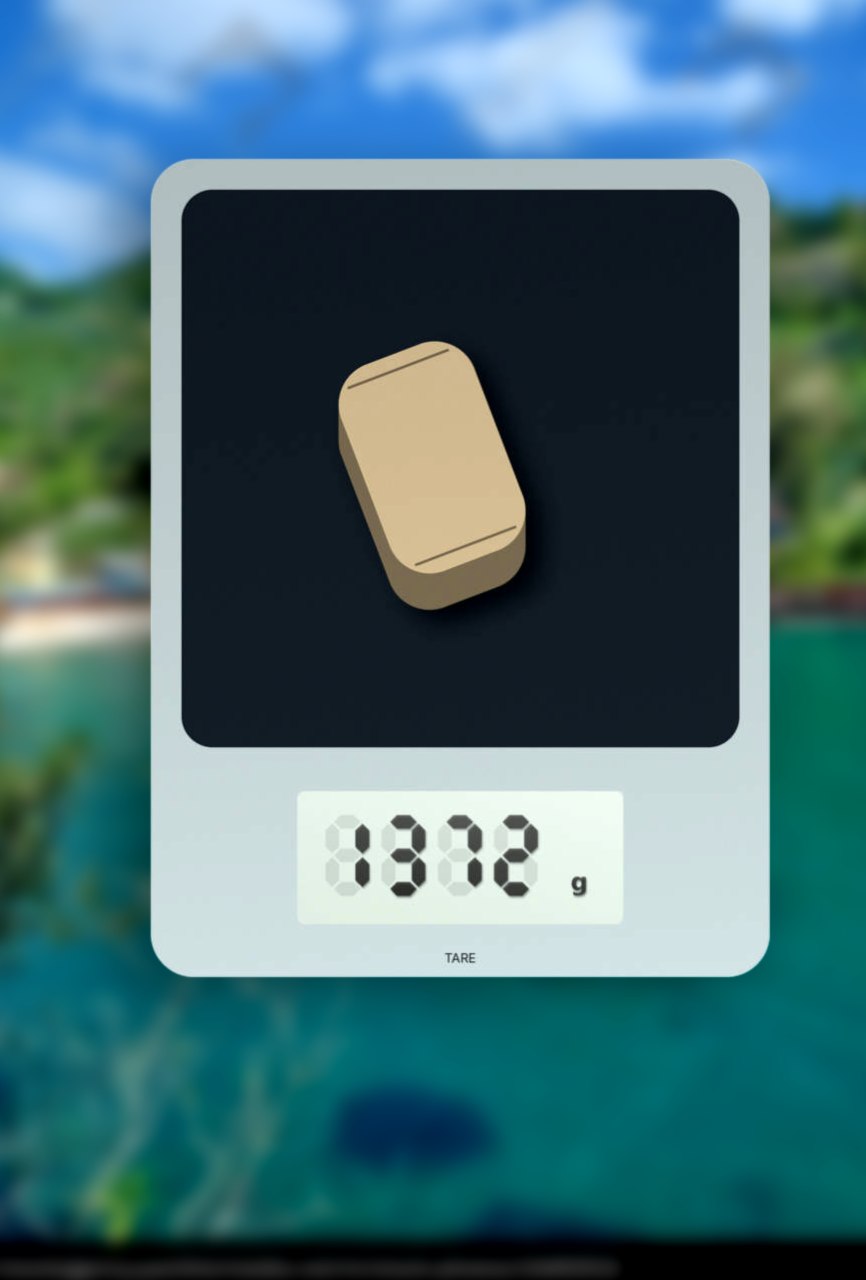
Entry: 1372 g
